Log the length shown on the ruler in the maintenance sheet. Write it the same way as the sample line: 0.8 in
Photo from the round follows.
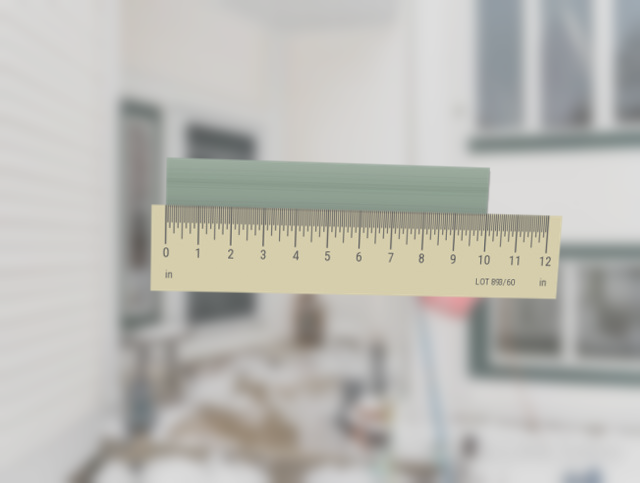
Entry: 10 in
